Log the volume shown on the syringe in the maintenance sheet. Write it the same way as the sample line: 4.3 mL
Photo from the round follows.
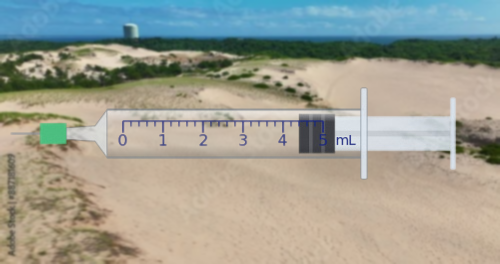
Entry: 4.4 mL
